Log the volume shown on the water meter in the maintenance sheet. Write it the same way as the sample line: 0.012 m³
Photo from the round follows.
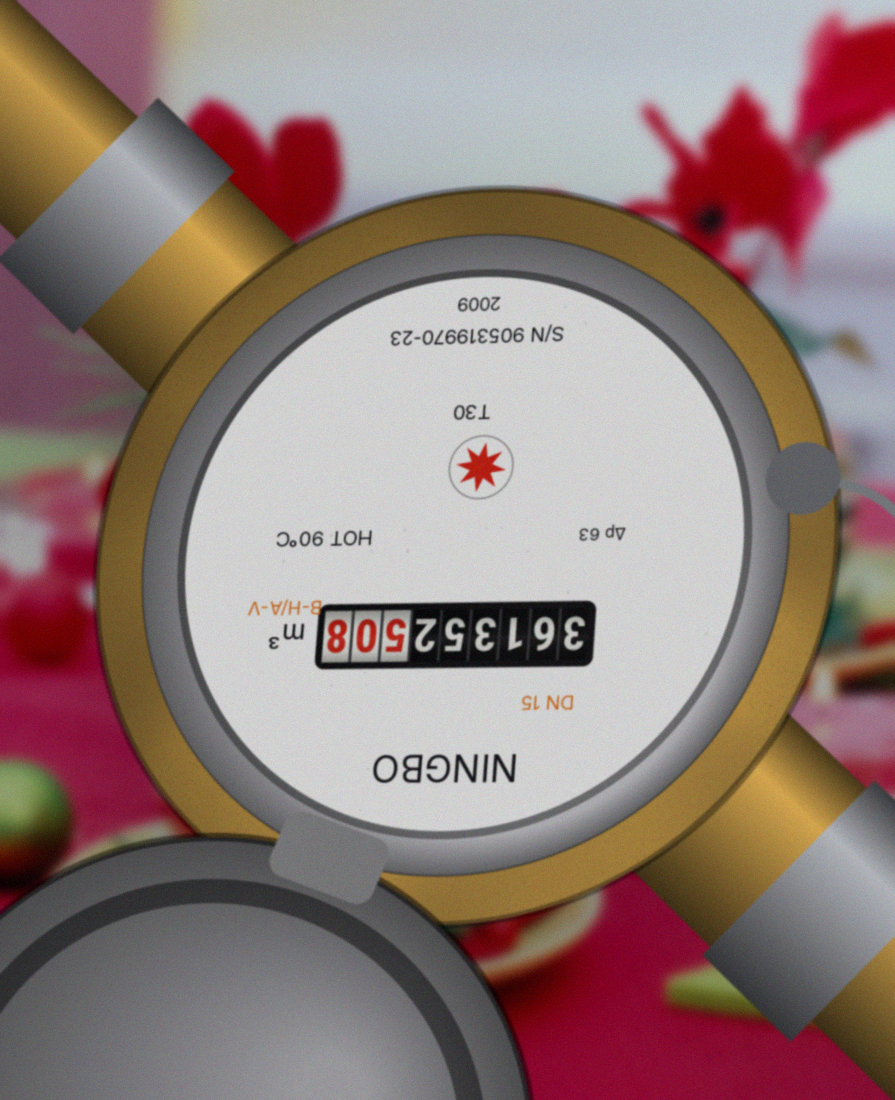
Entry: 361352.508 m³
